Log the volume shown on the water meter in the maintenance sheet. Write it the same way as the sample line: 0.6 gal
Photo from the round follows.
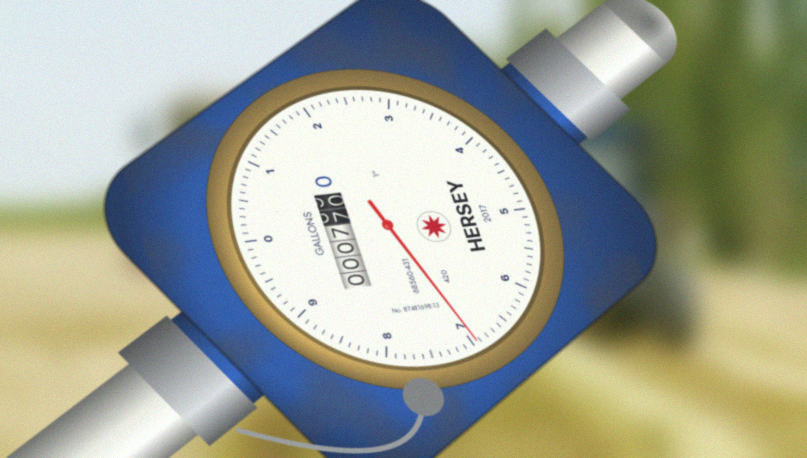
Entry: 7696.9 gal
